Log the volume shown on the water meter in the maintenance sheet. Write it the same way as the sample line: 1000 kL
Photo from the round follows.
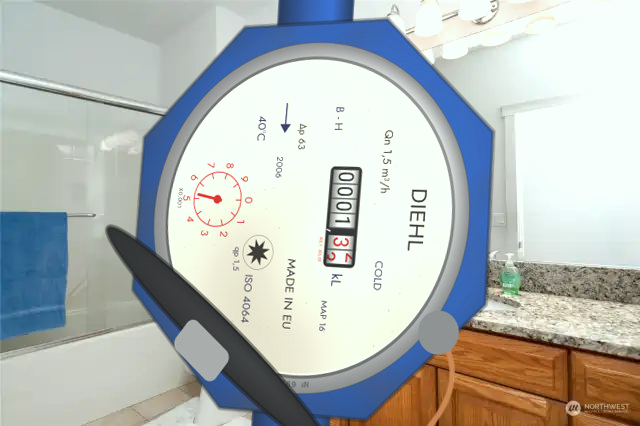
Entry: 1.325 kL
